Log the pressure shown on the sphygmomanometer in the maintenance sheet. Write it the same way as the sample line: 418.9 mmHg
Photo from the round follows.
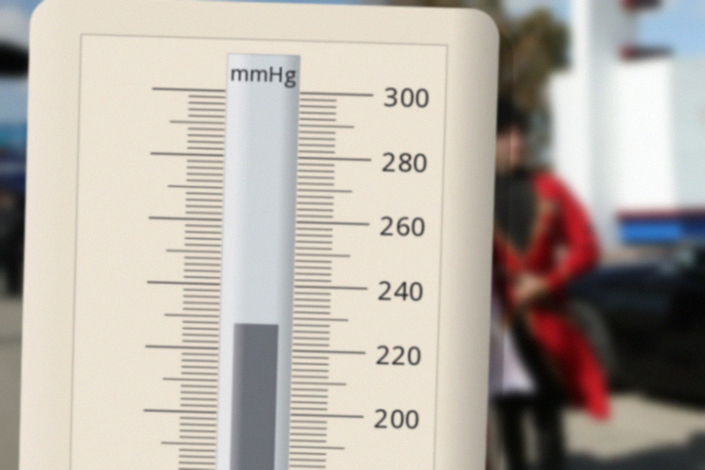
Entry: 228 mmHg
